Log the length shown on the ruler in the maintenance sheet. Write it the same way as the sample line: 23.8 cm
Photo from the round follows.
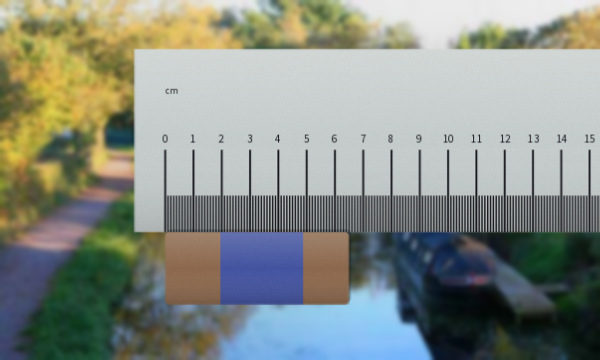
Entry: 6.5 cm
